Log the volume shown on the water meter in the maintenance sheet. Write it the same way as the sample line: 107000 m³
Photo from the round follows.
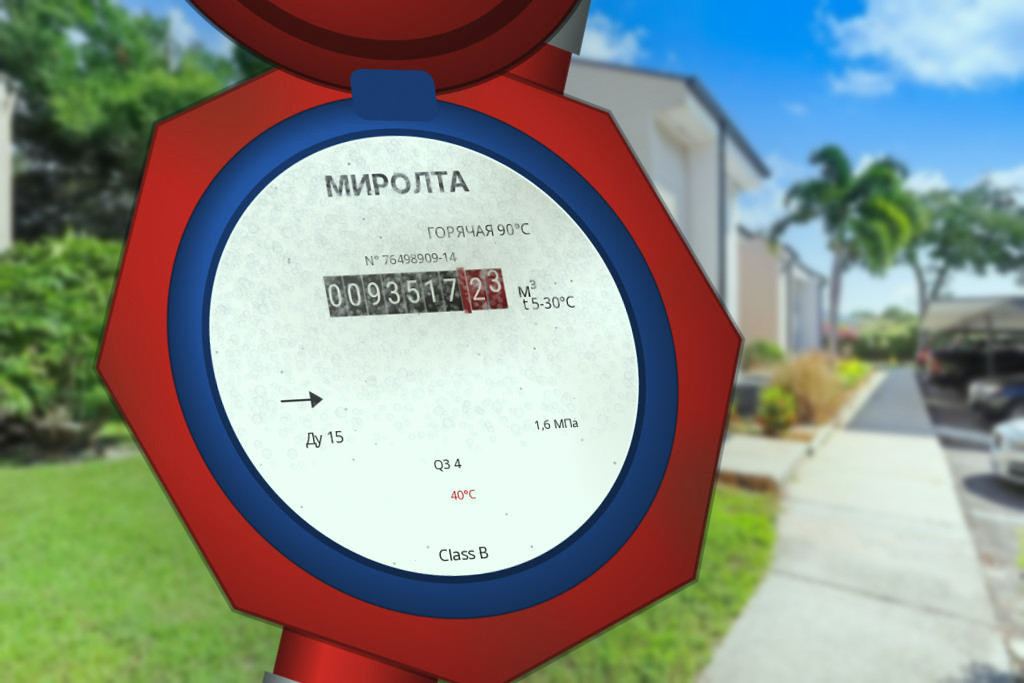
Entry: 93517.23 m³
